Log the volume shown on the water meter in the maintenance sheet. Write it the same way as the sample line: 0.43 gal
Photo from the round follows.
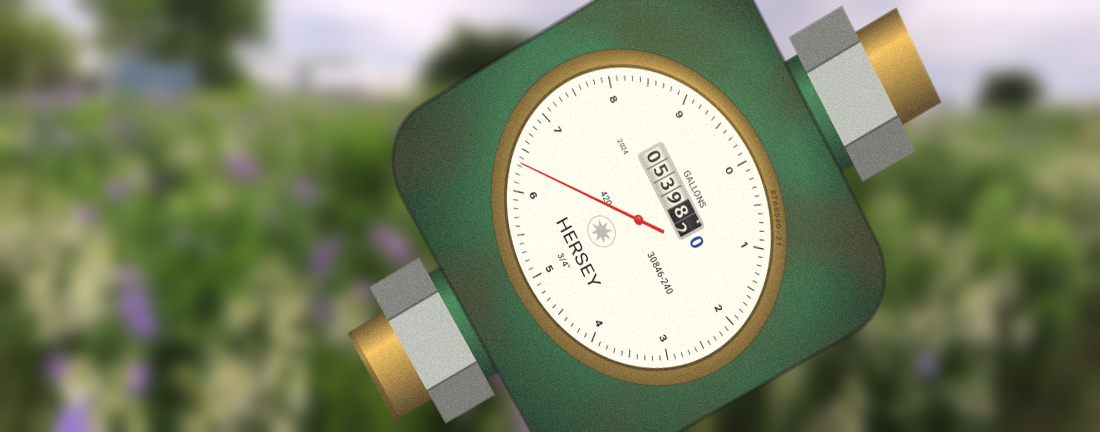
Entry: 539816.3 gal
